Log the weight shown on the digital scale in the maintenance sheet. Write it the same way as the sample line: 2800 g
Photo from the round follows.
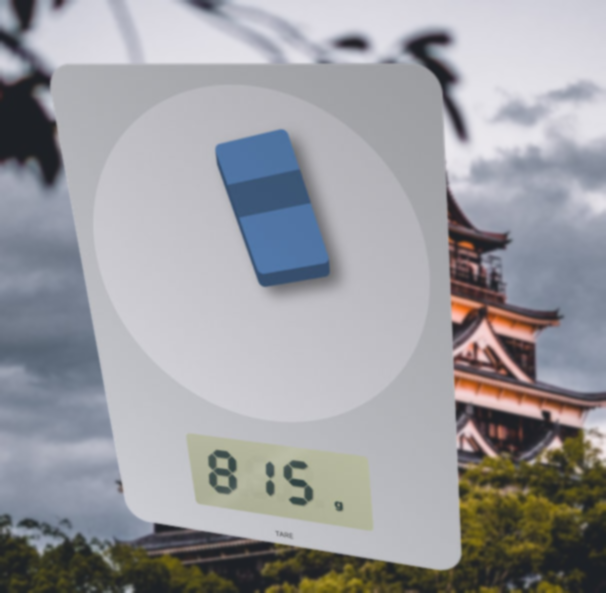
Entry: 815 g
